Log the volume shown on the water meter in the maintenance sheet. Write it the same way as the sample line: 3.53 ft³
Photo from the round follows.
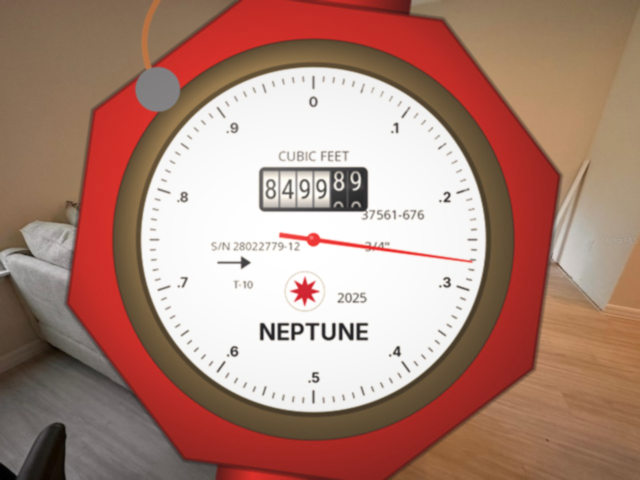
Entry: 849989.27 ft³
